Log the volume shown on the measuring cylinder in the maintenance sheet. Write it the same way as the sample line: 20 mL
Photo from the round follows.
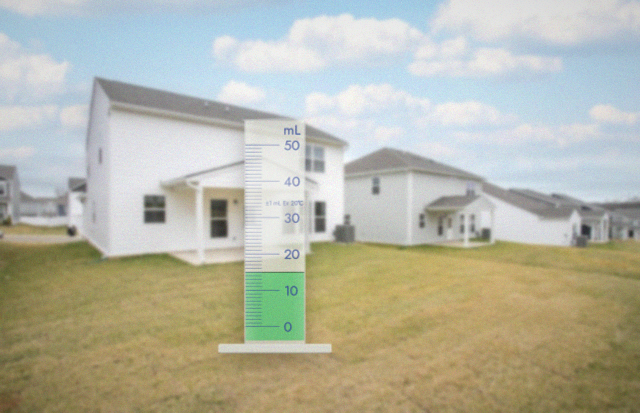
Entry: 15 mL
